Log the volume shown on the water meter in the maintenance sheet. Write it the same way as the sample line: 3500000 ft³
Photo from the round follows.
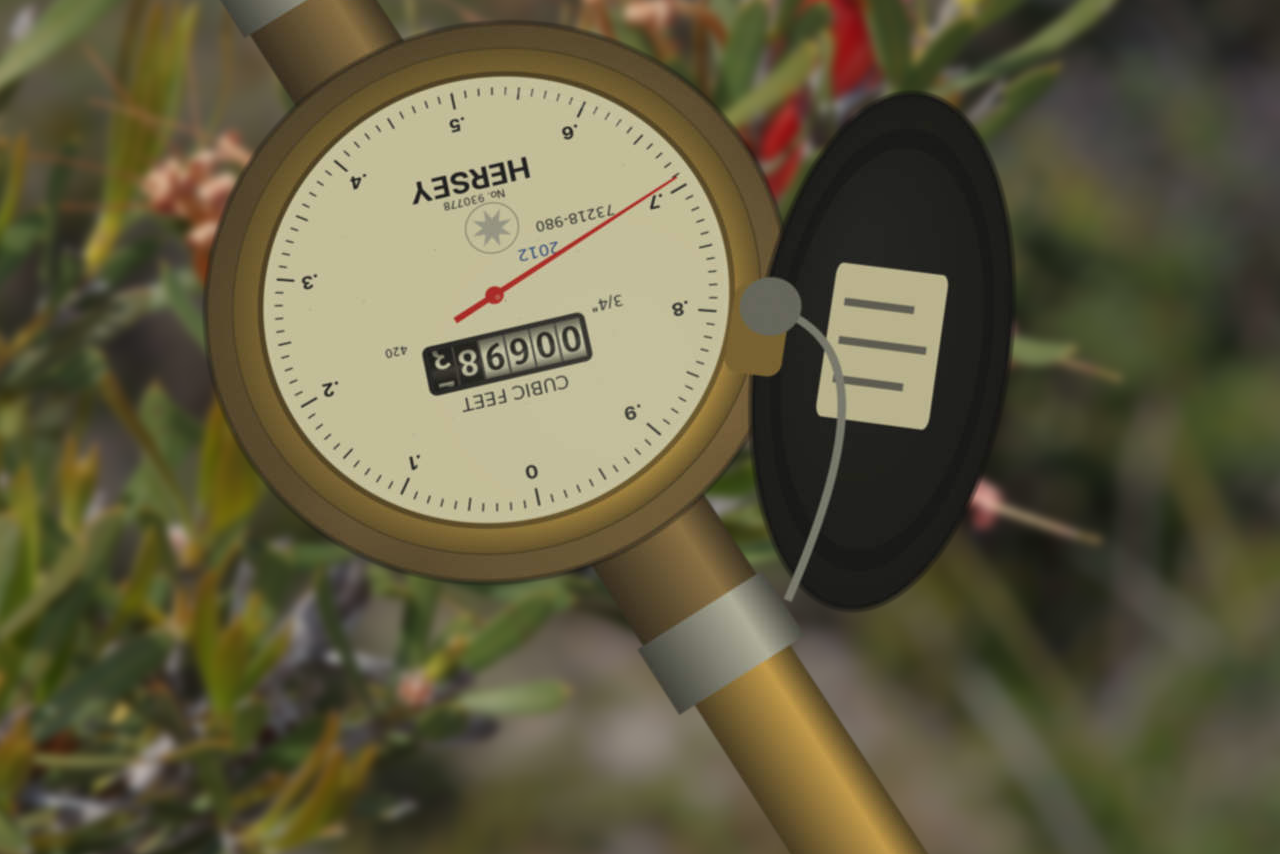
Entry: 6982.69 ft³
